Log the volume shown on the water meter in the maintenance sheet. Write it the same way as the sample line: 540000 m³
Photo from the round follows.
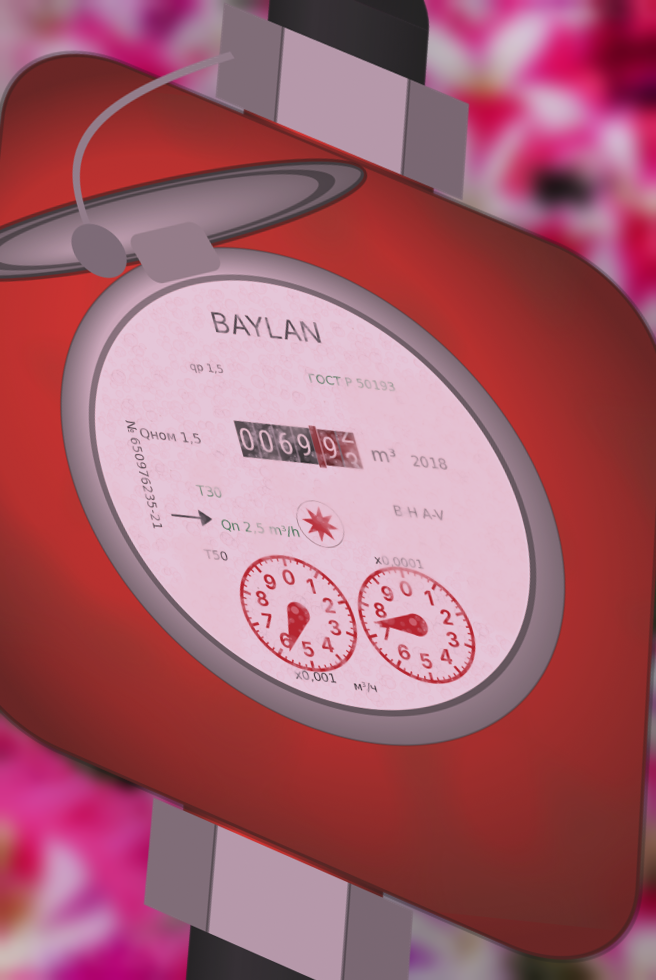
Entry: 69.9257 m³
